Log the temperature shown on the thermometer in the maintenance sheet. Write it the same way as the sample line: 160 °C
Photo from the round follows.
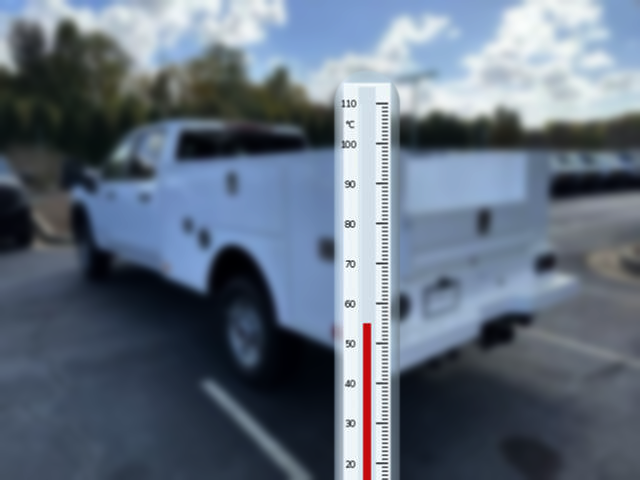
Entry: 55 °C
